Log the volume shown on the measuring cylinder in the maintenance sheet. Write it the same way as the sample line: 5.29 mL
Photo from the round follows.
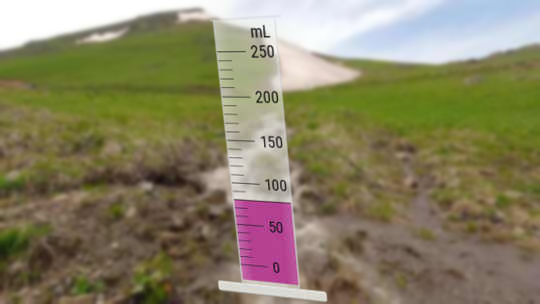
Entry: 80 mL
